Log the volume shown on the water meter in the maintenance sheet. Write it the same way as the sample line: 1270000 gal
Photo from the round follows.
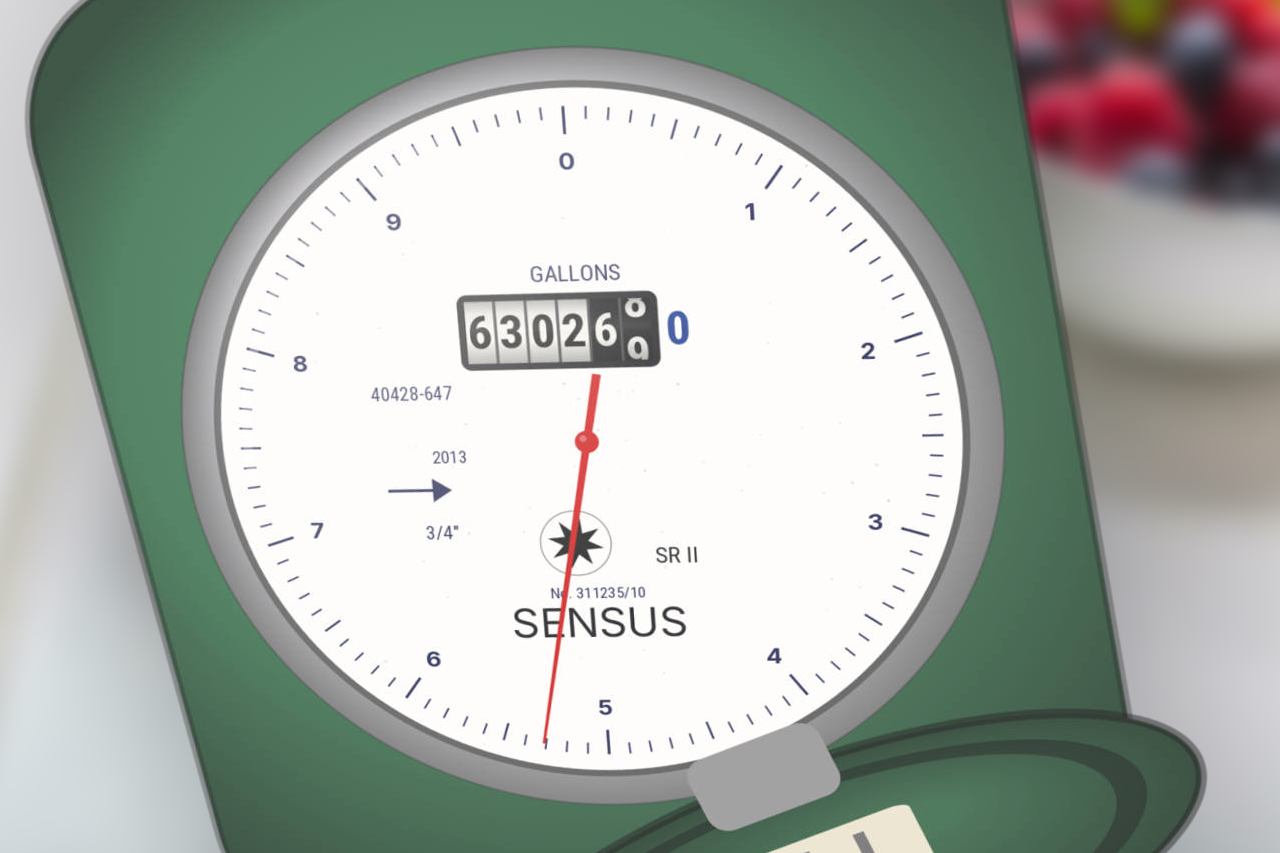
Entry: 6302685.3 gal
